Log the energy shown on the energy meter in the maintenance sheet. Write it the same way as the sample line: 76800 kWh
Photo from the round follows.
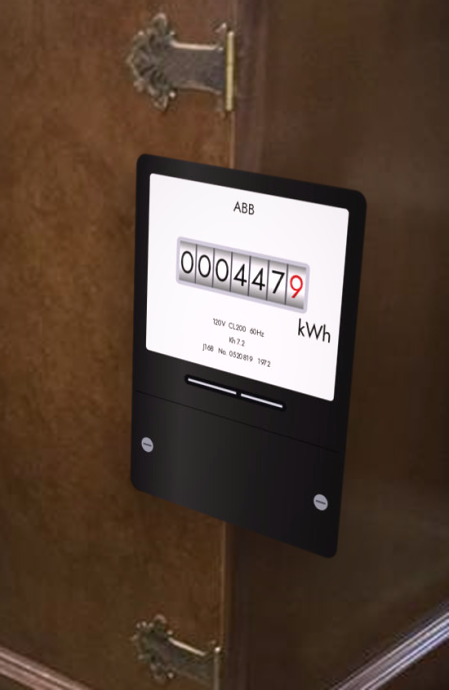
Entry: 447.9 kWh
